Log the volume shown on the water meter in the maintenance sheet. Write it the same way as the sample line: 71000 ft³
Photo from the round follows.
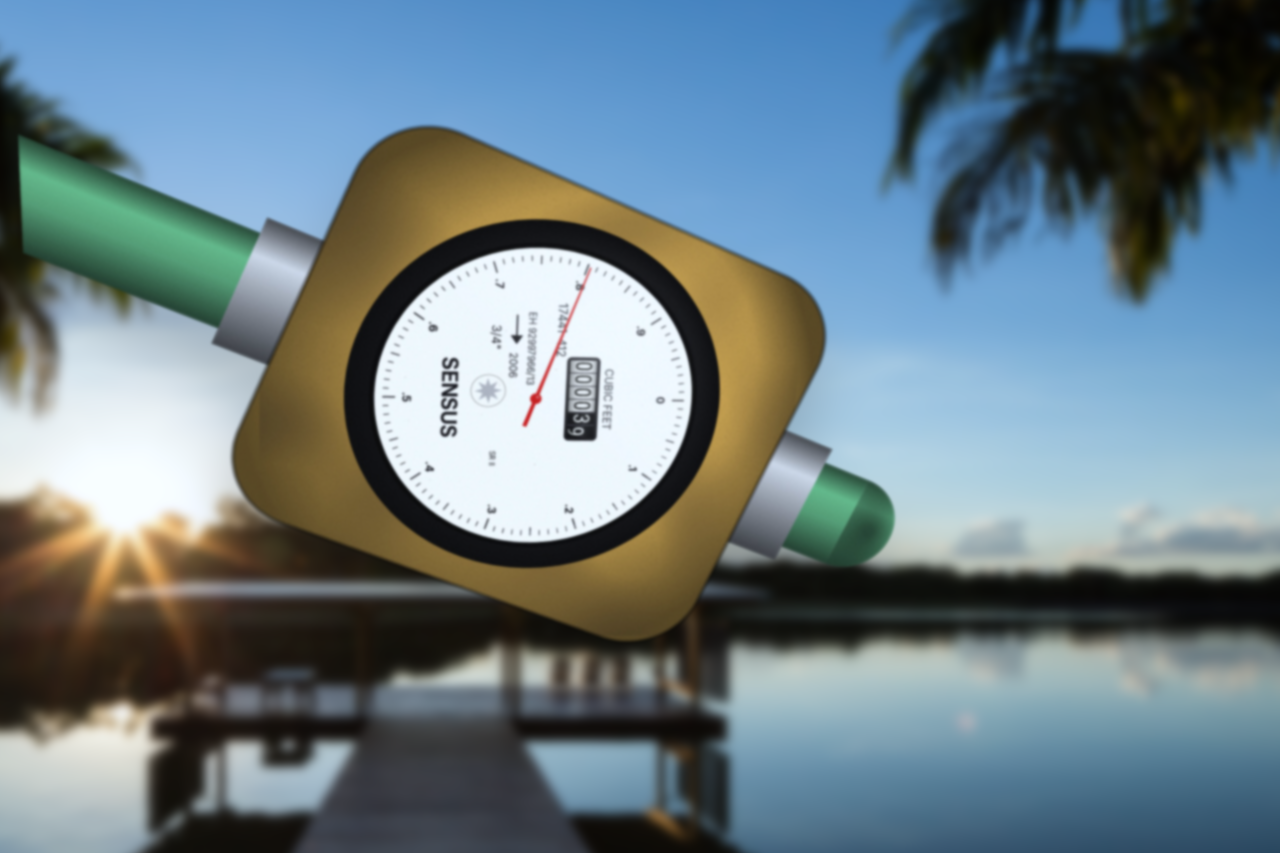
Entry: 38.80 ft³
